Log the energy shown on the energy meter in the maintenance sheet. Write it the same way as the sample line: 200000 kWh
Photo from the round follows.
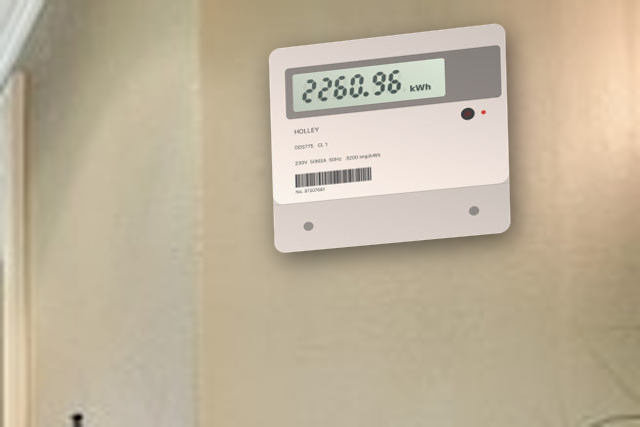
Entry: 2260.96 kWh
